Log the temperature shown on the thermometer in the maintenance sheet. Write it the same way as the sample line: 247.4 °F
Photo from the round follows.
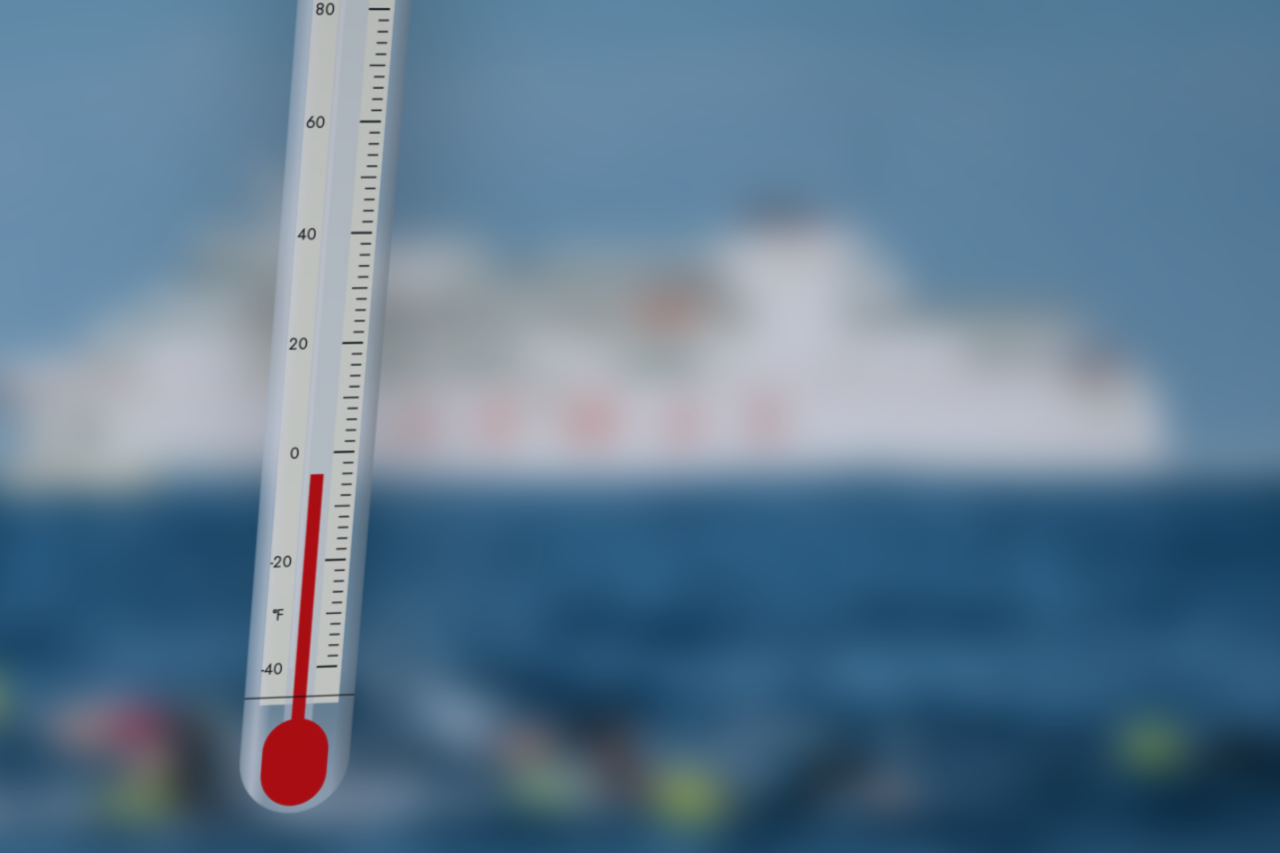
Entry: -4 °F
